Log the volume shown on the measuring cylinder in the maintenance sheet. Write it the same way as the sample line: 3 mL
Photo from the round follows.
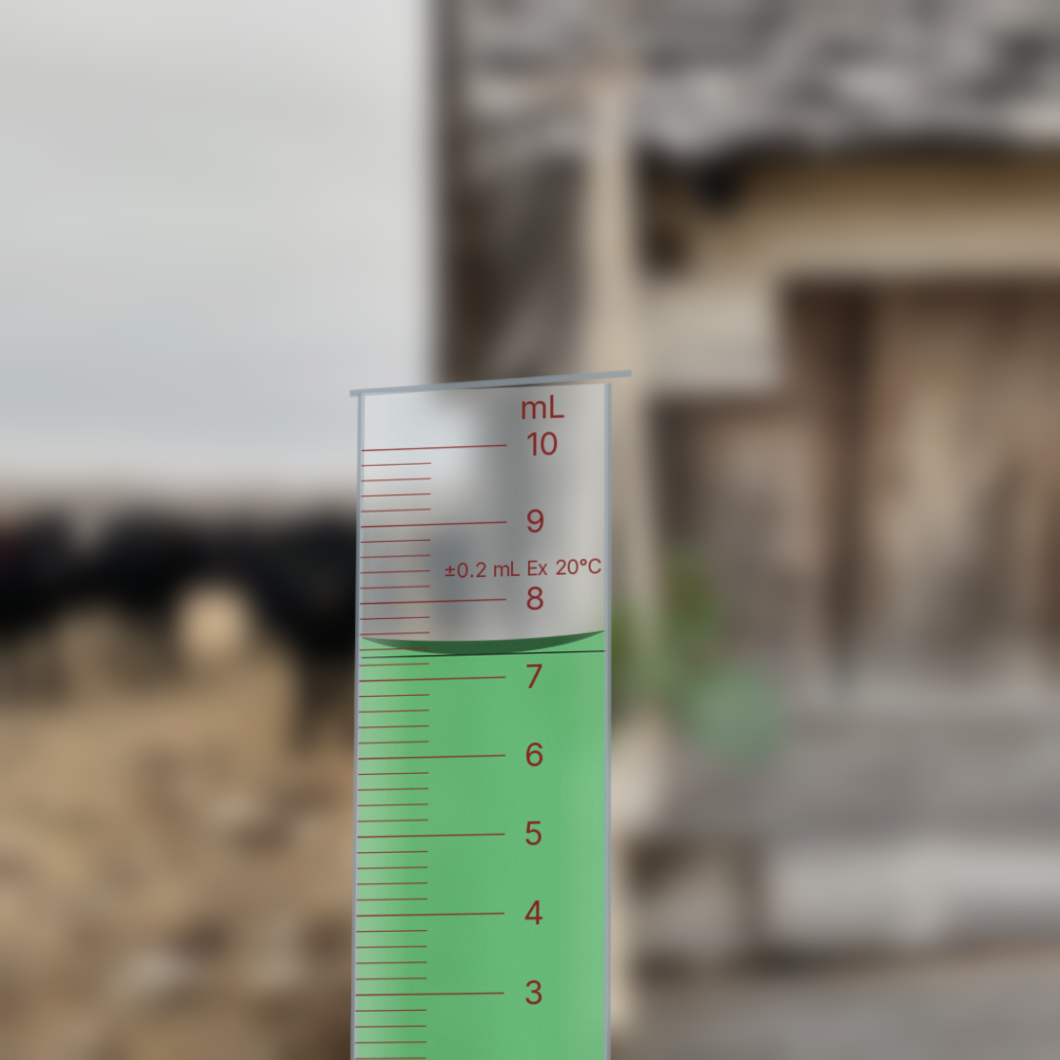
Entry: 7.3 mL
